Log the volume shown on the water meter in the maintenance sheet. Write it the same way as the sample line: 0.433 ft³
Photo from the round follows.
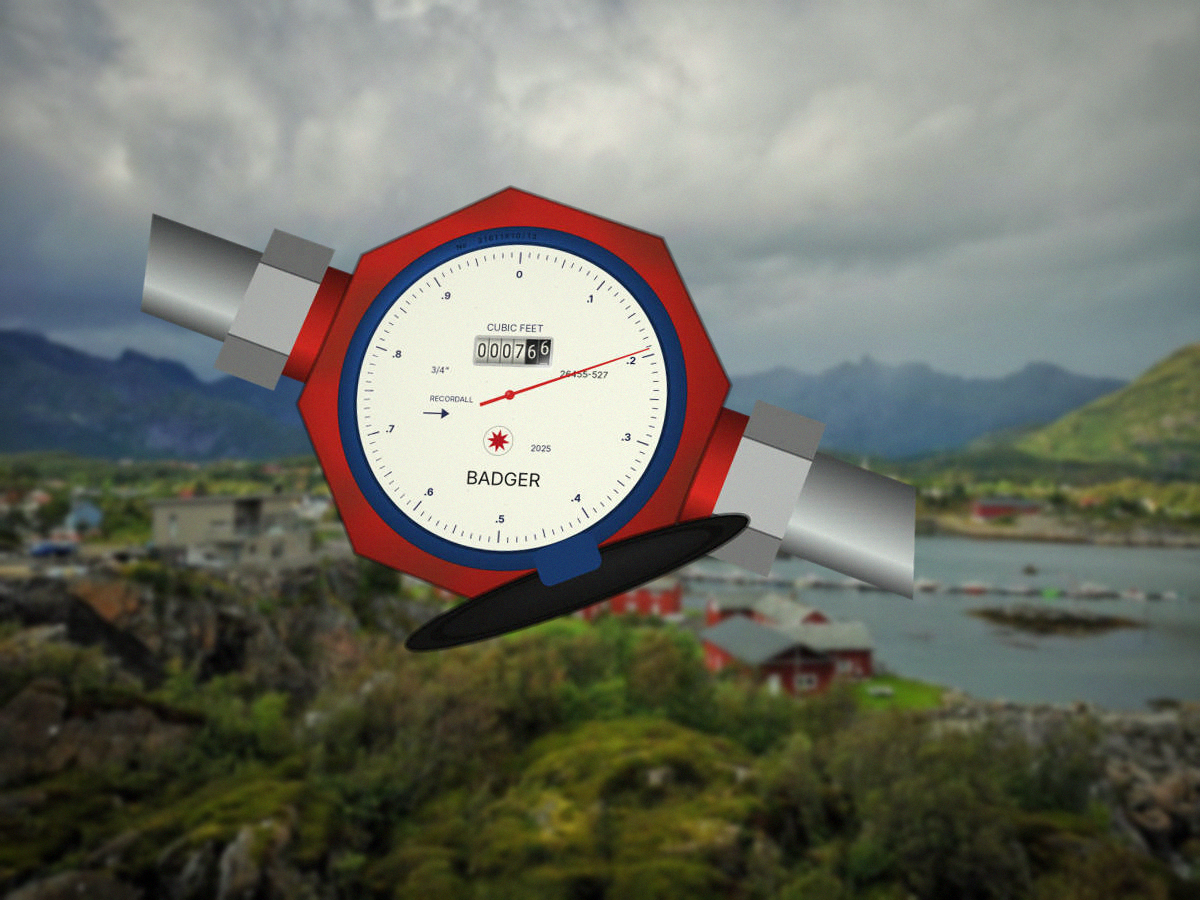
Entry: 766.19 ft³
